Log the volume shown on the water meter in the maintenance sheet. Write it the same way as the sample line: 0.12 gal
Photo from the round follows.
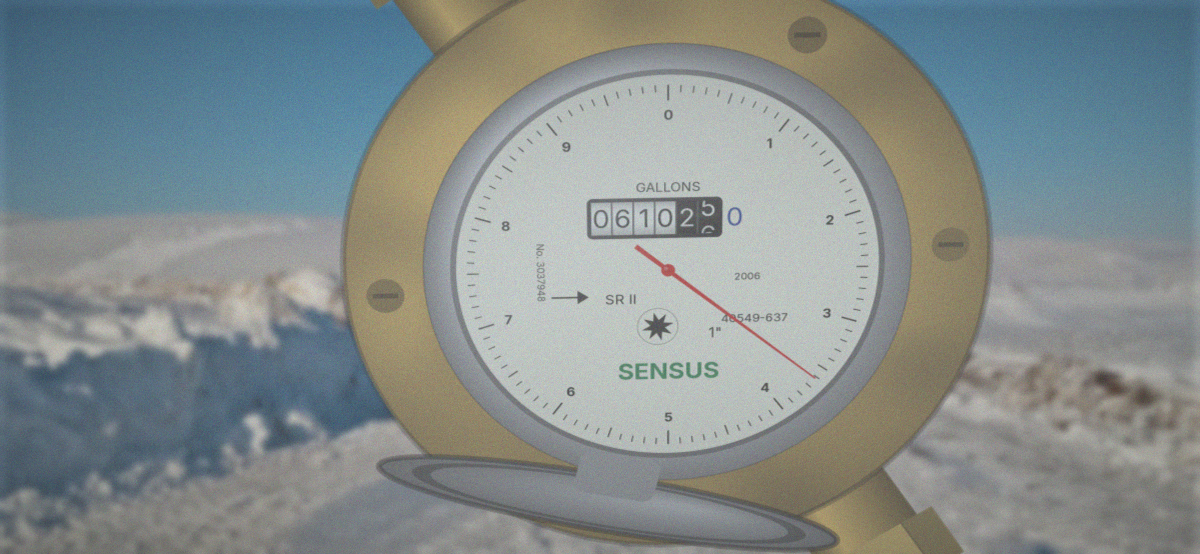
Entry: 610253.6 gal
